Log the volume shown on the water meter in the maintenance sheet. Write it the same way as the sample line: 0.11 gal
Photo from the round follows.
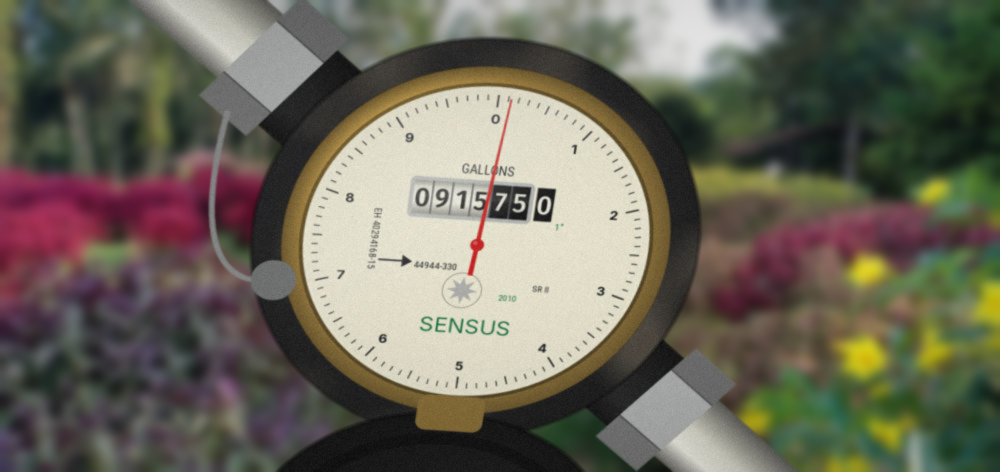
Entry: 915750.1 gal
